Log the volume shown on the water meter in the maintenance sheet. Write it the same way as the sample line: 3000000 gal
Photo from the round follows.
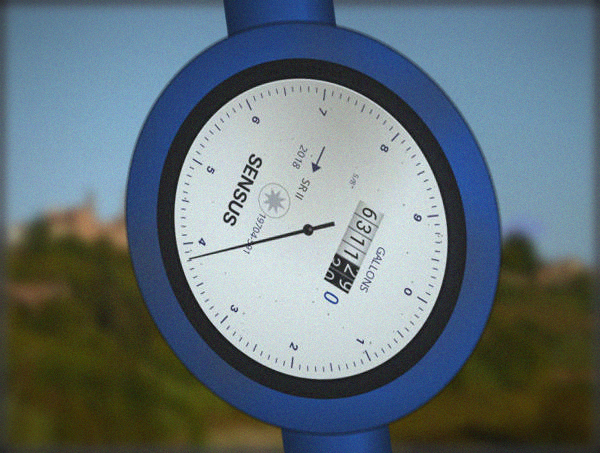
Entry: 6311293.8 gal
